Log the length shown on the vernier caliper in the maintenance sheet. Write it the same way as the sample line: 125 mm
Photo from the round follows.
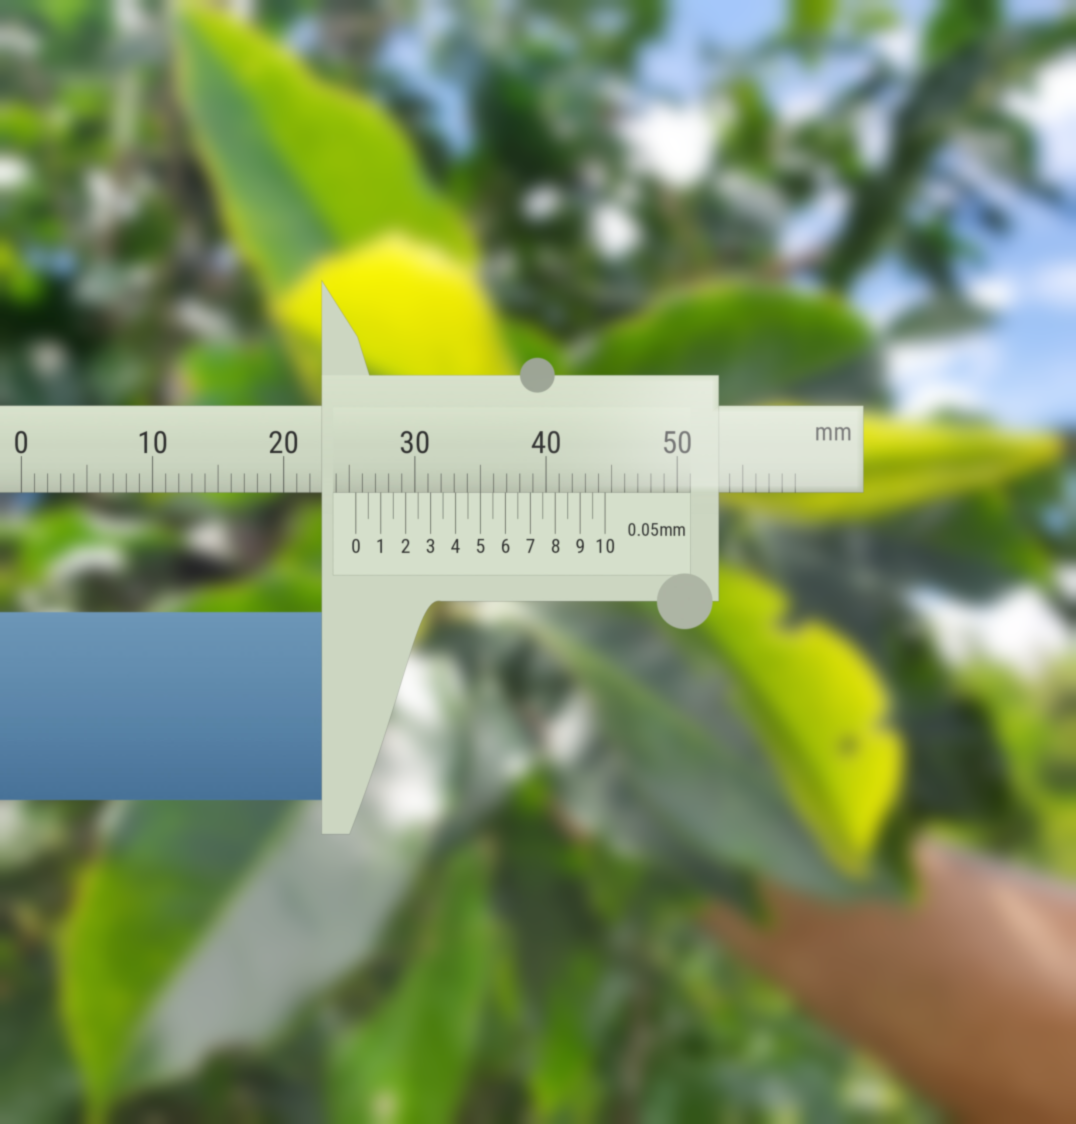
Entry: 25.5 mm
